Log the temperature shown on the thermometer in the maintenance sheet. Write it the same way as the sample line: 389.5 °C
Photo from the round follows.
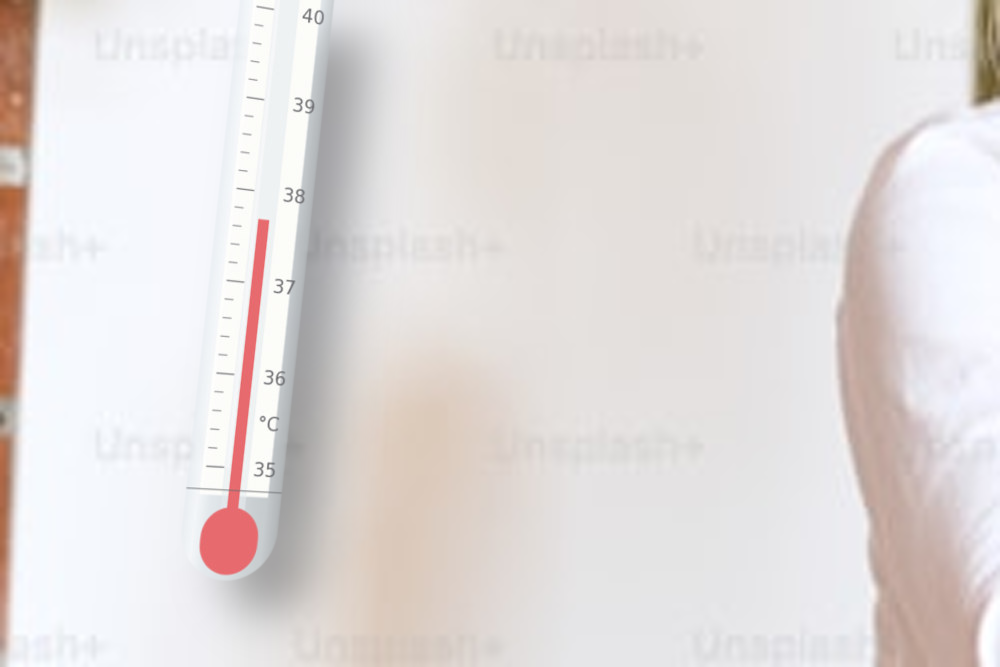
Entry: 37.7 °C
